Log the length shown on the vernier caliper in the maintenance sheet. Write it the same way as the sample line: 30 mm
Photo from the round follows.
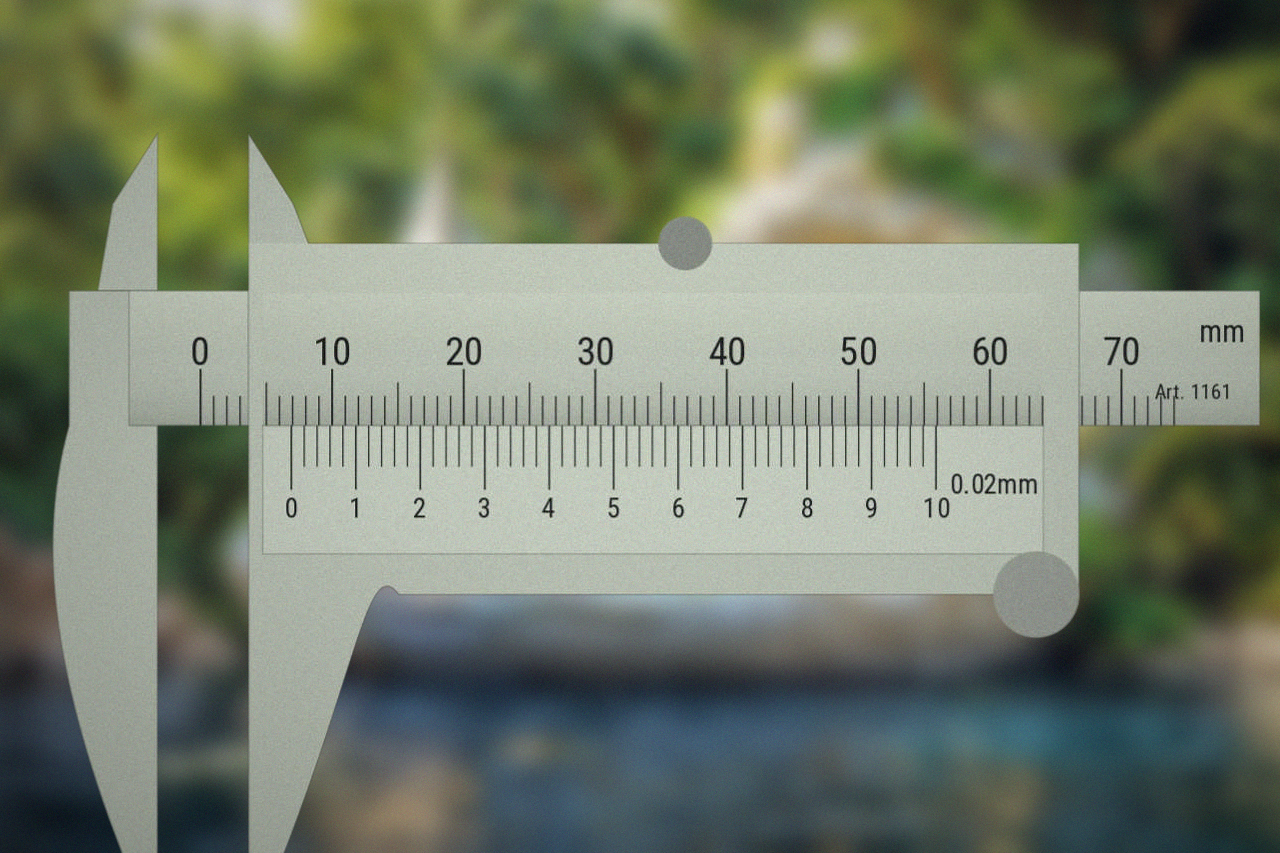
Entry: 6.9 mm
